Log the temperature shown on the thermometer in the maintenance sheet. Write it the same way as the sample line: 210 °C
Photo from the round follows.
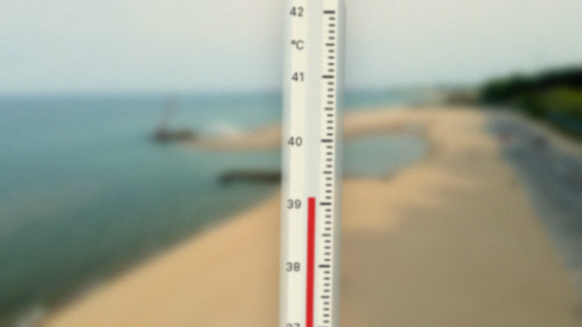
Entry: 39.1 °C
